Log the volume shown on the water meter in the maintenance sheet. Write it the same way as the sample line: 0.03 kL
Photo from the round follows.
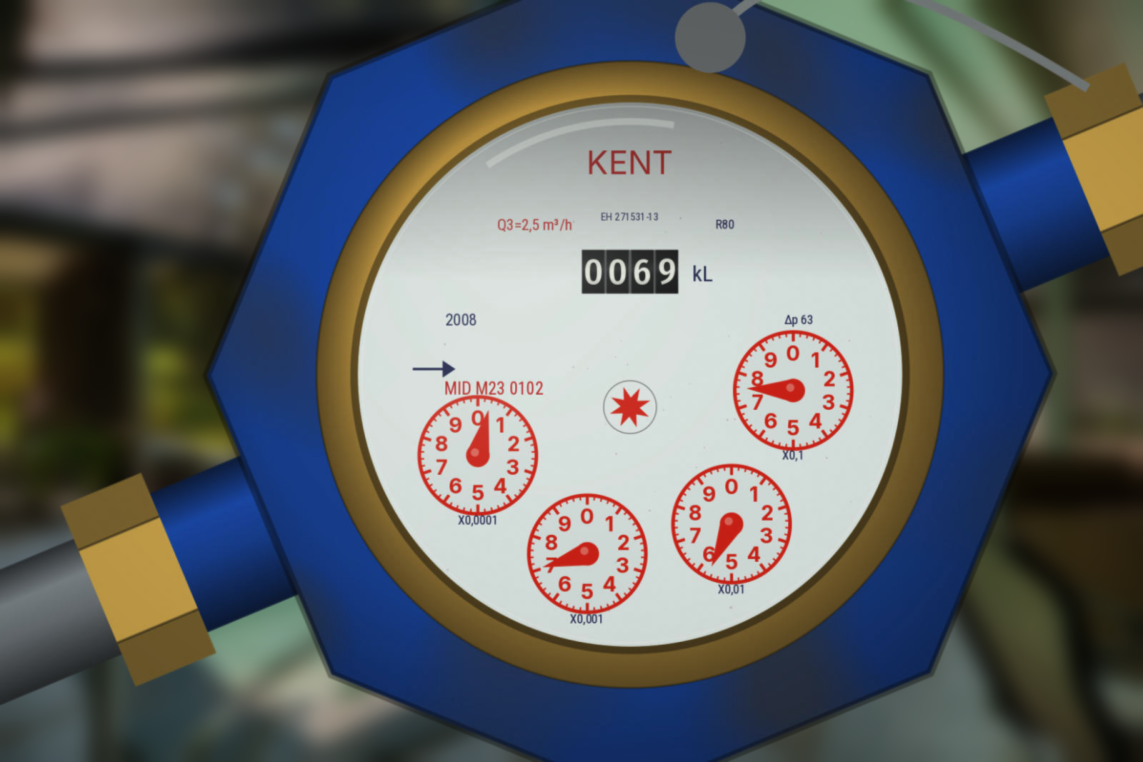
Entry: 69.7570 kL
